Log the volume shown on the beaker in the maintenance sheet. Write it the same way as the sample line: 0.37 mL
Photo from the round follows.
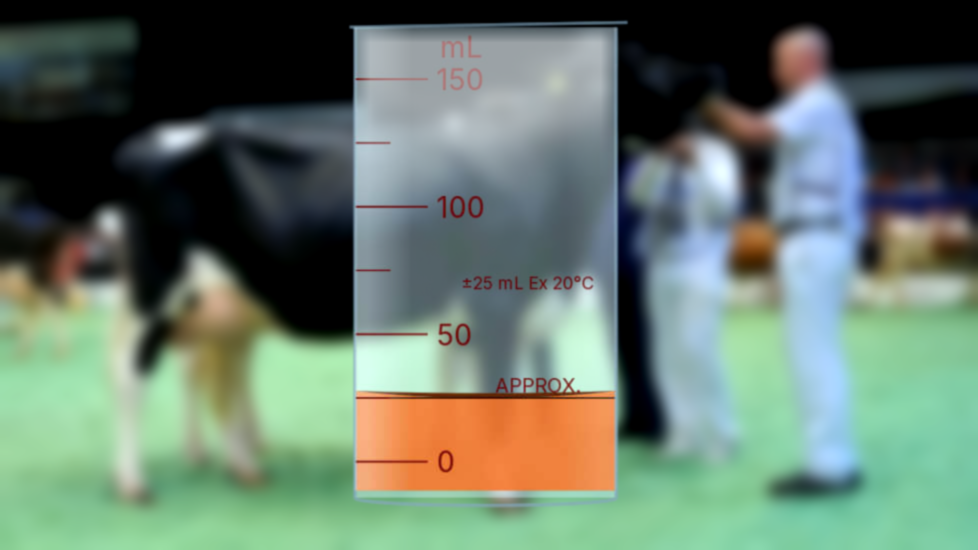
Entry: 25 mL
